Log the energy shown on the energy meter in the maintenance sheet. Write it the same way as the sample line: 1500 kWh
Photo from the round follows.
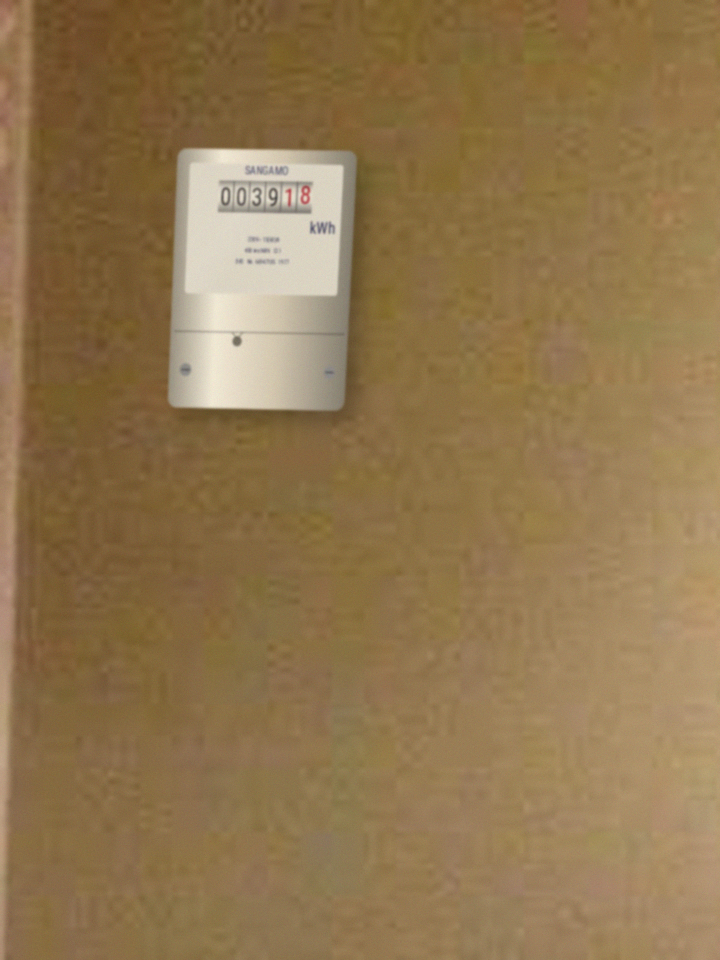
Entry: 39.18 kWh
